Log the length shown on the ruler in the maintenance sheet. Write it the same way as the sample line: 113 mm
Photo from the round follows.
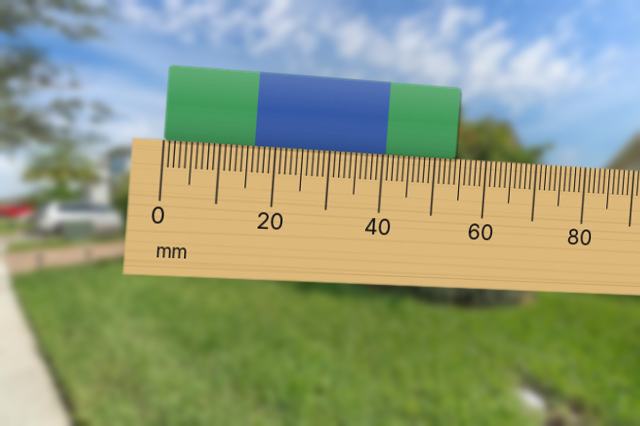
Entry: 54 mm
